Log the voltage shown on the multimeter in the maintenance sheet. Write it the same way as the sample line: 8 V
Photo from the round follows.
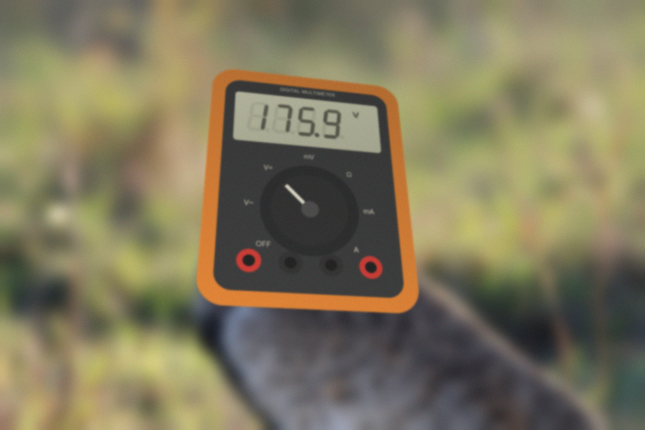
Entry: 175.9 V
